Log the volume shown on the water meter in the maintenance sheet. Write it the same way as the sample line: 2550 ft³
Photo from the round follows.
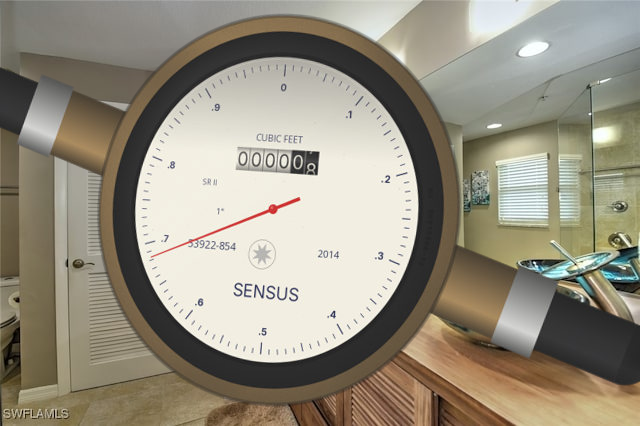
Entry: 7.68 ft³
